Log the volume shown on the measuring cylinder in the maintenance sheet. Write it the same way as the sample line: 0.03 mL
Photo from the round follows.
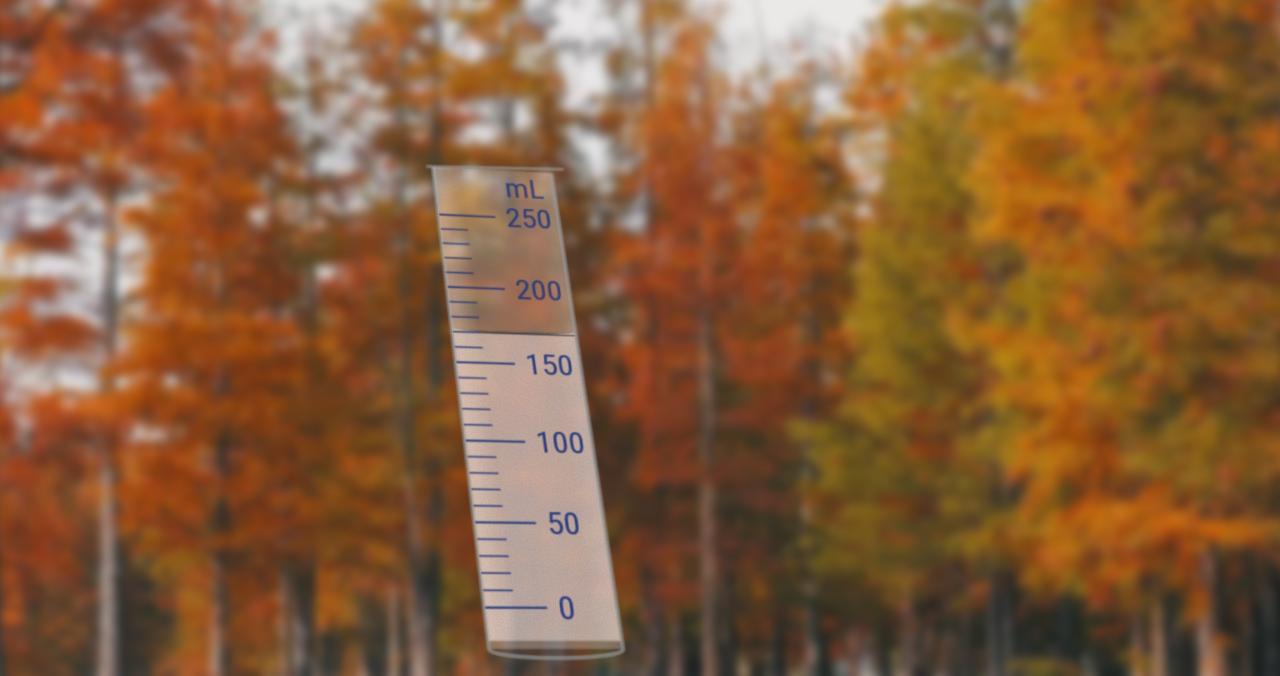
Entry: 170 mL
